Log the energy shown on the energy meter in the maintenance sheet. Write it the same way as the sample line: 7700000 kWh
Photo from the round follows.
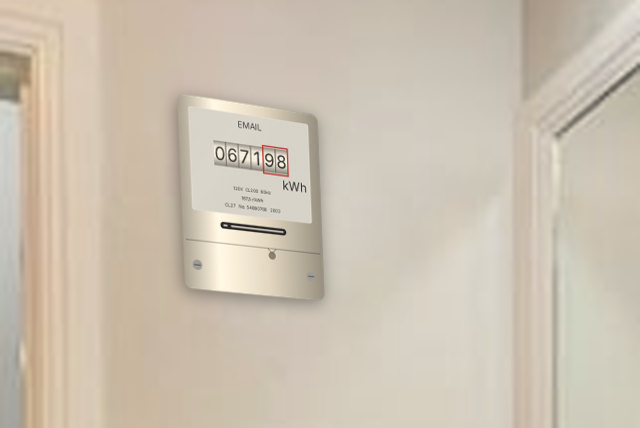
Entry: 671.98 kWh
